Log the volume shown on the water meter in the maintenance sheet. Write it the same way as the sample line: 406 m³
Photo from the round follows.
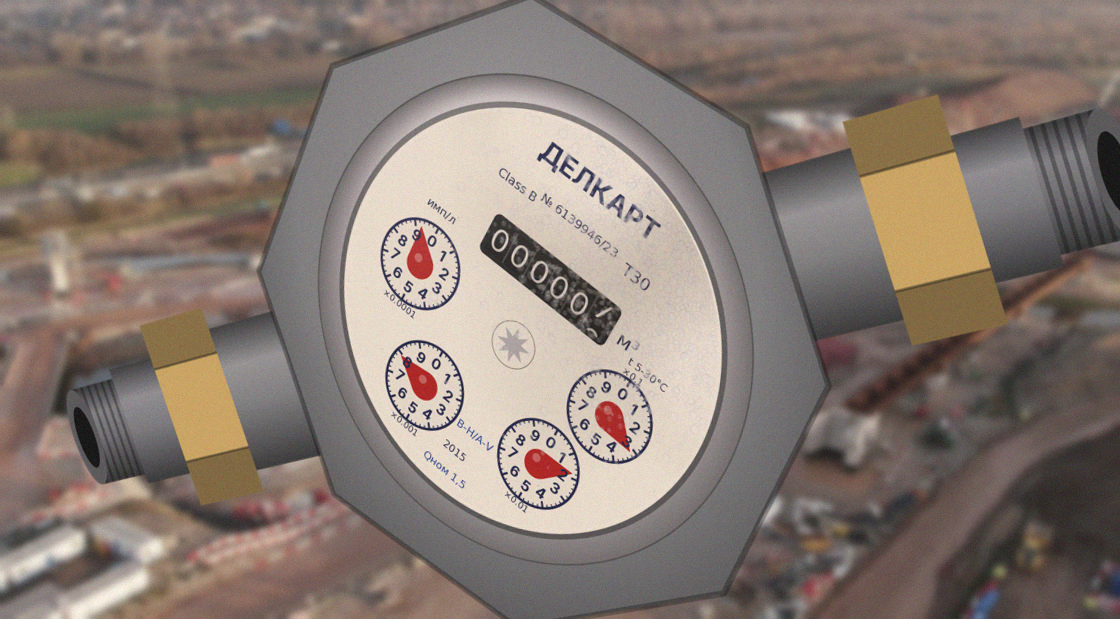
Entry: 7.3179 m³
